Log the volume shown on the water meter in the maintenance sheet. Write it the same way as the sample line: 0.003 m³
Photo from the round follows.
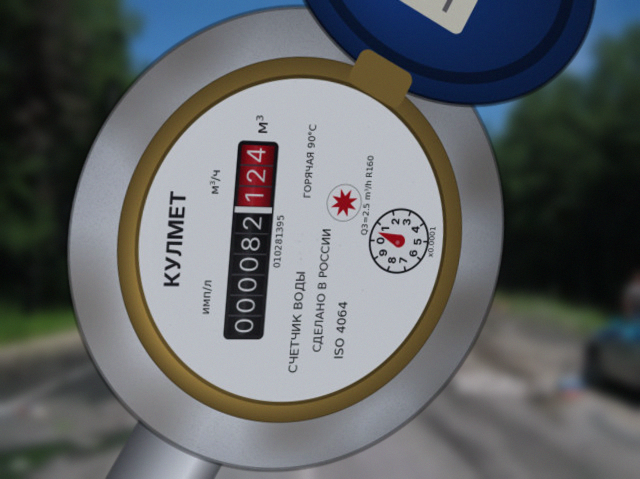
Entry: 82.1240 m³
